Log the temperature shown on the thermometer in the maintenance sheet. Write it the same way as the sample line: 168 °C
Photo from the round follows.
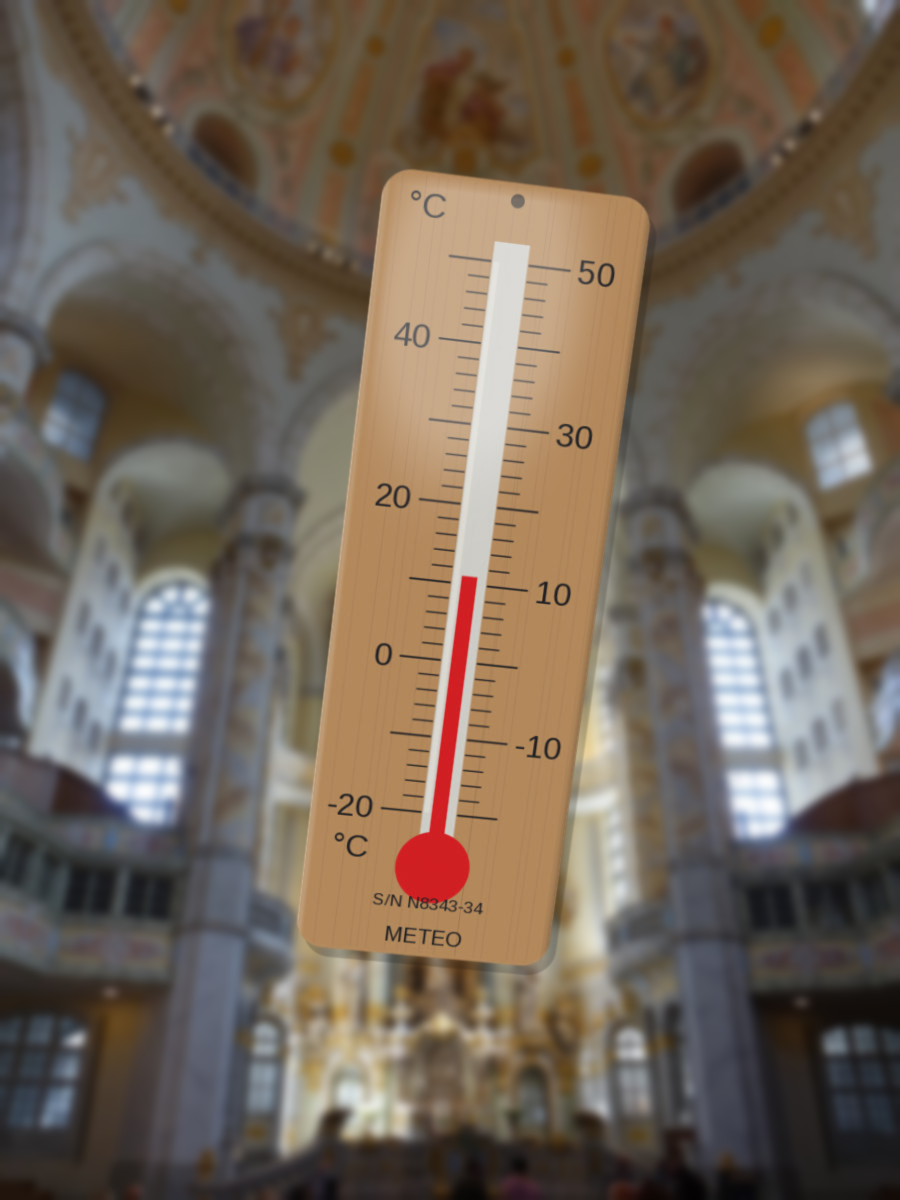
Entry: 11 °C
